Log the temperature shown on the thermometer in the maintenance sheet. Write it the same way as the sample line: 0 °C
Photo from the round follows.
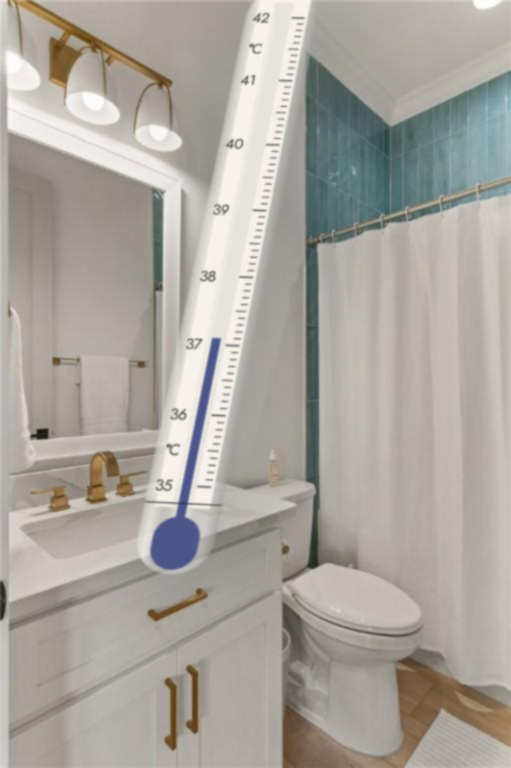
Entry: 37.1 °C
